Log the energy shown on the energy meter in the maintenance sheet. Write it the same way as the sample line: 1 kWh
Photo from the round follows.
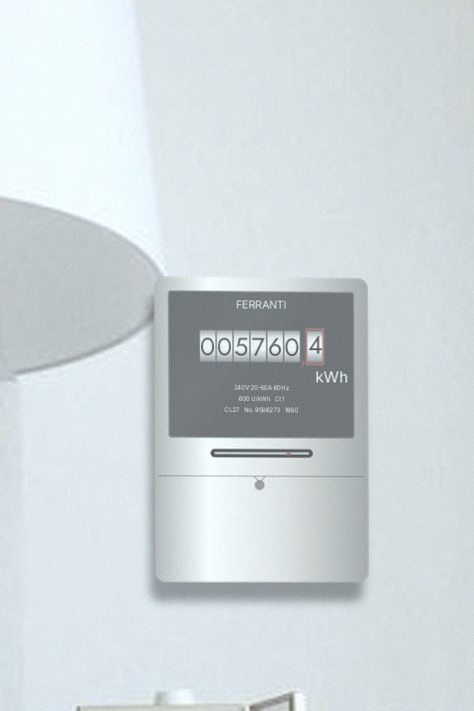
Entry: 5760.4 kWh
